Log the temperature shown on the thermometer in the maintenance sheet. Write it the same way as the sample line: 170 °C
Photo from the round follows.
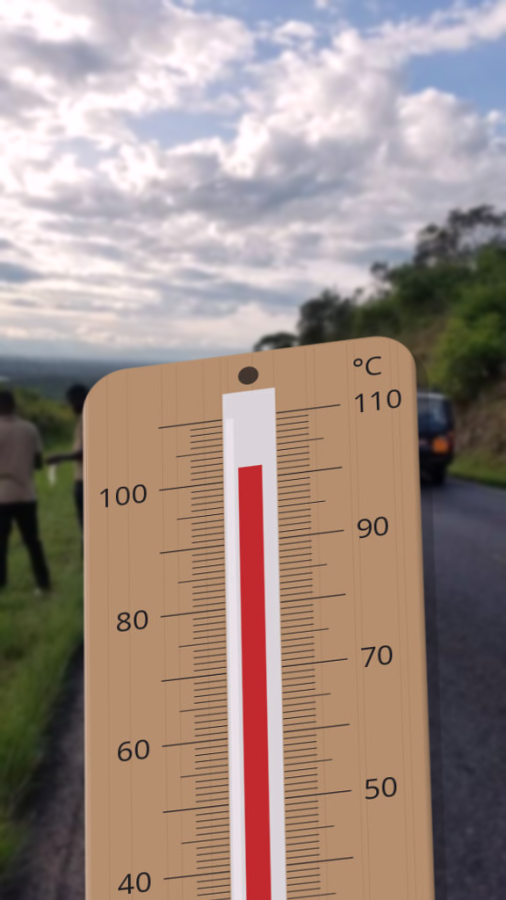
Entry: 102 °C
